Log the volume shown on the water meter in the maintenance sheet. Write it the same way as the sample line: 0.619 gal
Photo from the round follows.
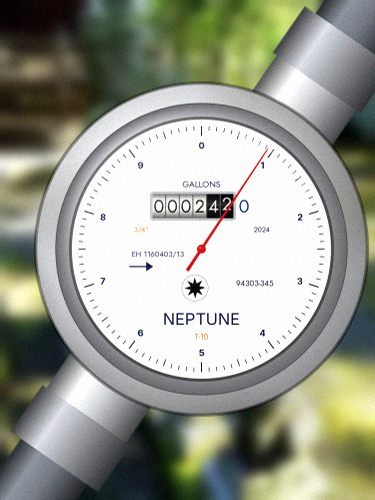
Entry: 2420.9 gal
